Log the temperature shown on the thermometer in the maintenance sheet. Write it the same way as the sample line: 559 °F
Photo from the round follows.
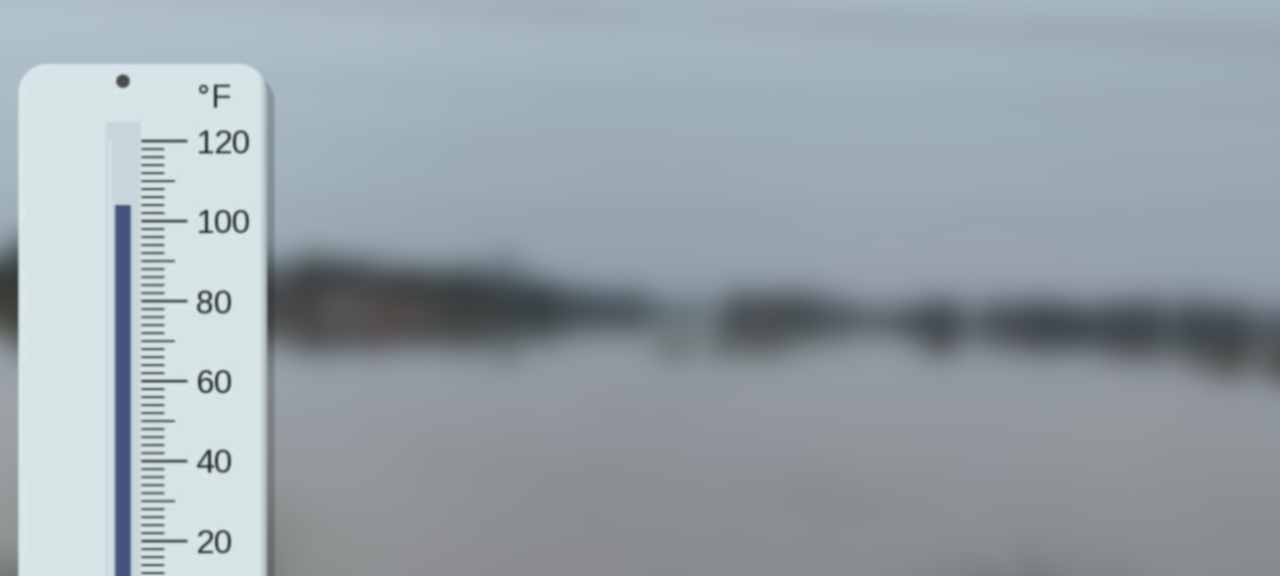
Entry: 104 °F
